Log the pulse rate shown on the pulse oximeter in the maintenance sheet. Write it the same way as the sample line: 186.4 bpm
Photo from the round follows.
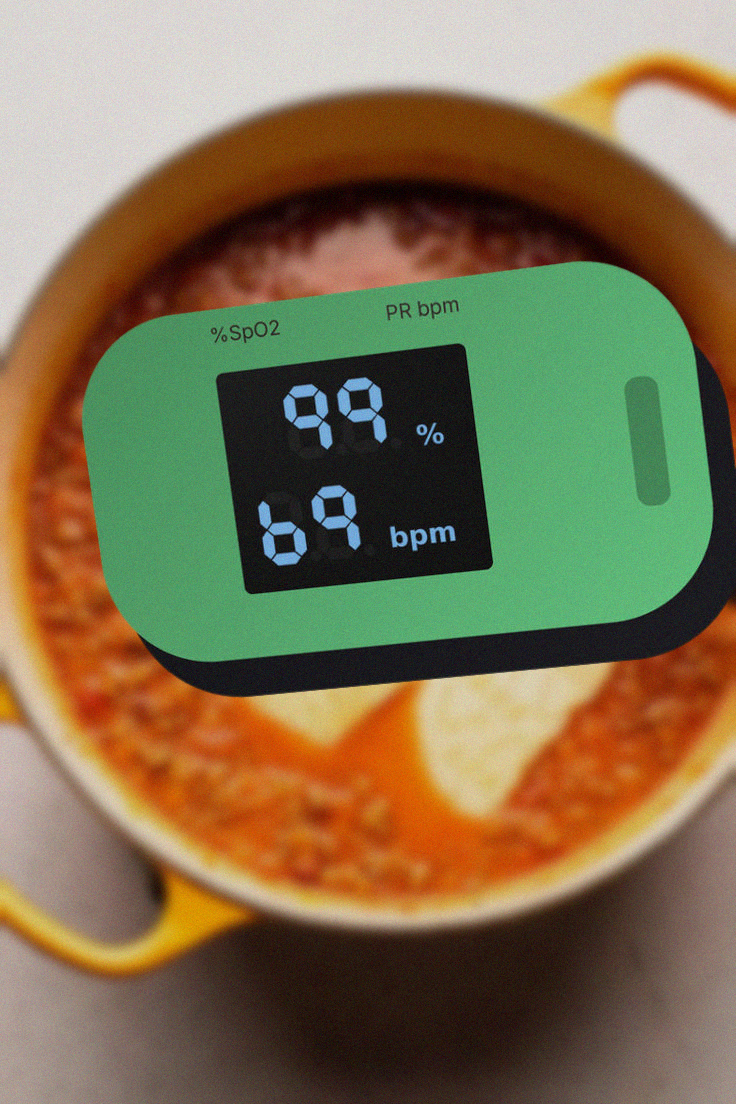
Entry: 69 bpm
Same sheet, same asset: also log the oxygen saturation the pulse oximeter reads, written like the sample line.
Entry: 99 %
